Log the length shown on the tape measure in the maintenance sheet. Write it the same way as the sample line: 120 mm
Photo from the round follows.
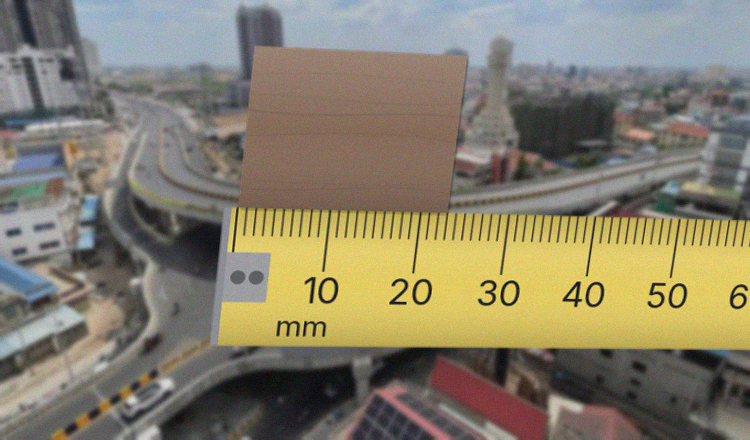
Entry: 23 mm
